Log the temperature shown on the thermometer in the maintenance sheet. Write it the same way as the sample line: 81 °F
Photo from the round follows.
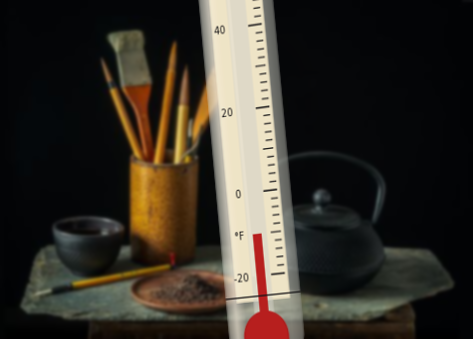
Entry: -10 °F
